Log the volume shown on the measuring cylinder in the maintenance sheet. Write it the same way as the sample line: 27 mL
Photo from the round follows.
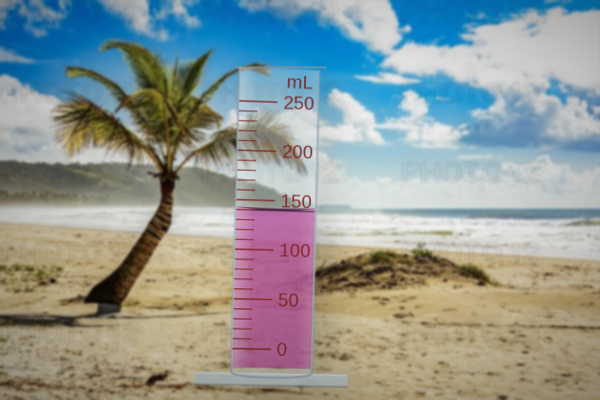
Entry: 140 mL
